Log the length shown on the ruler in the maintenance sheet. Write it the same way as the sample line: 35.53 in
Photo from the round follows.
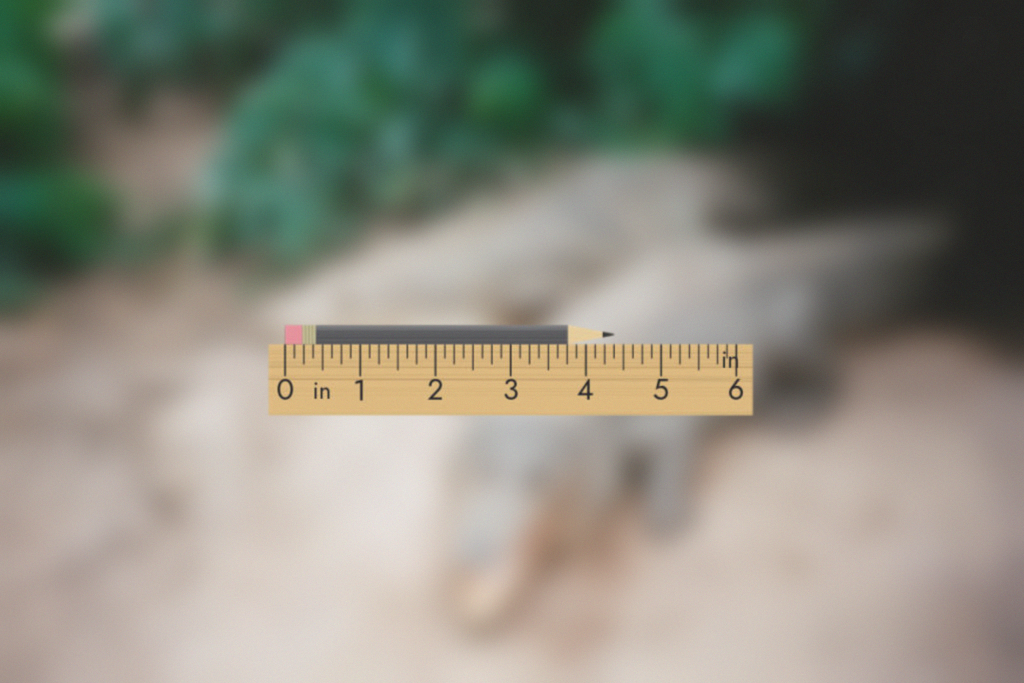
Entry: 4.375 in
